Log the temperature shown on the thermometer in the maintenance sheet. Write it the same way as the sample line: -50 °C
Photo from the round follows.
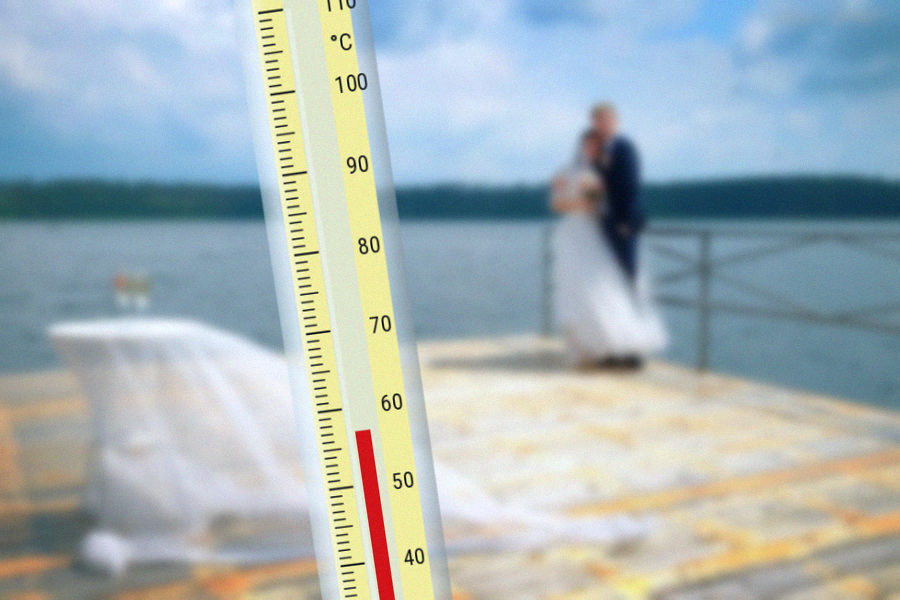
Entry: 57 °C
